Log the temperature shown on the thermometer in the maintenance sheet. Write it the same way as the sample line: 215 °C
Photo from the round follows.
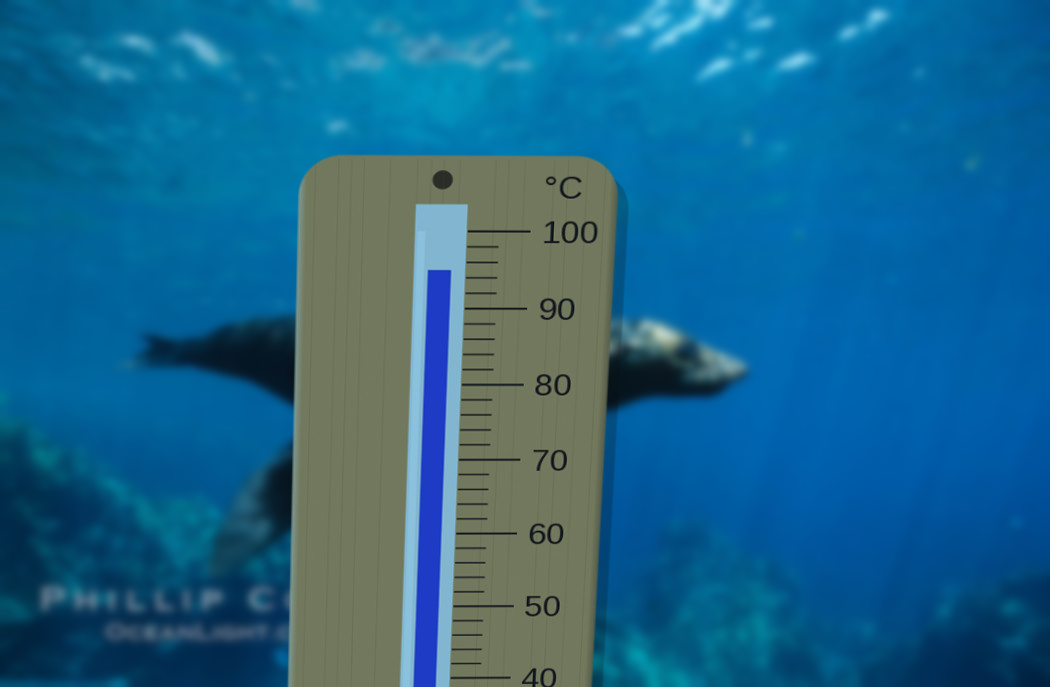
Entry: 95 °C
